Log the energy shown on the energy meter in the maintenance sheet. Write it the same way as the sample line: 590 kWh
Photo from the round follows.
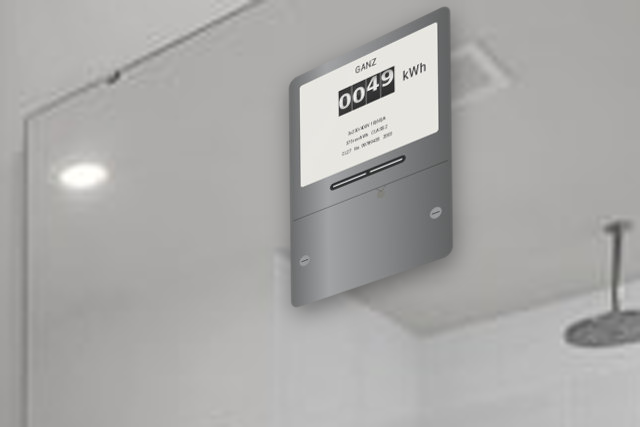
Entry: 49 kWh
